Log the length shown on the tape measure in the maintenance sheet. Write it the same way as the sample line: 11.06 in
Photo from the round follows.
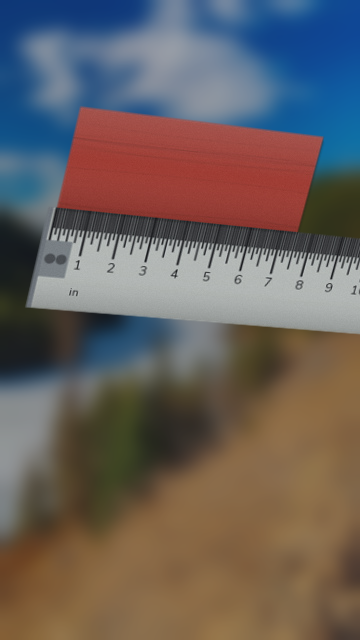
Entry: 7.5 in
